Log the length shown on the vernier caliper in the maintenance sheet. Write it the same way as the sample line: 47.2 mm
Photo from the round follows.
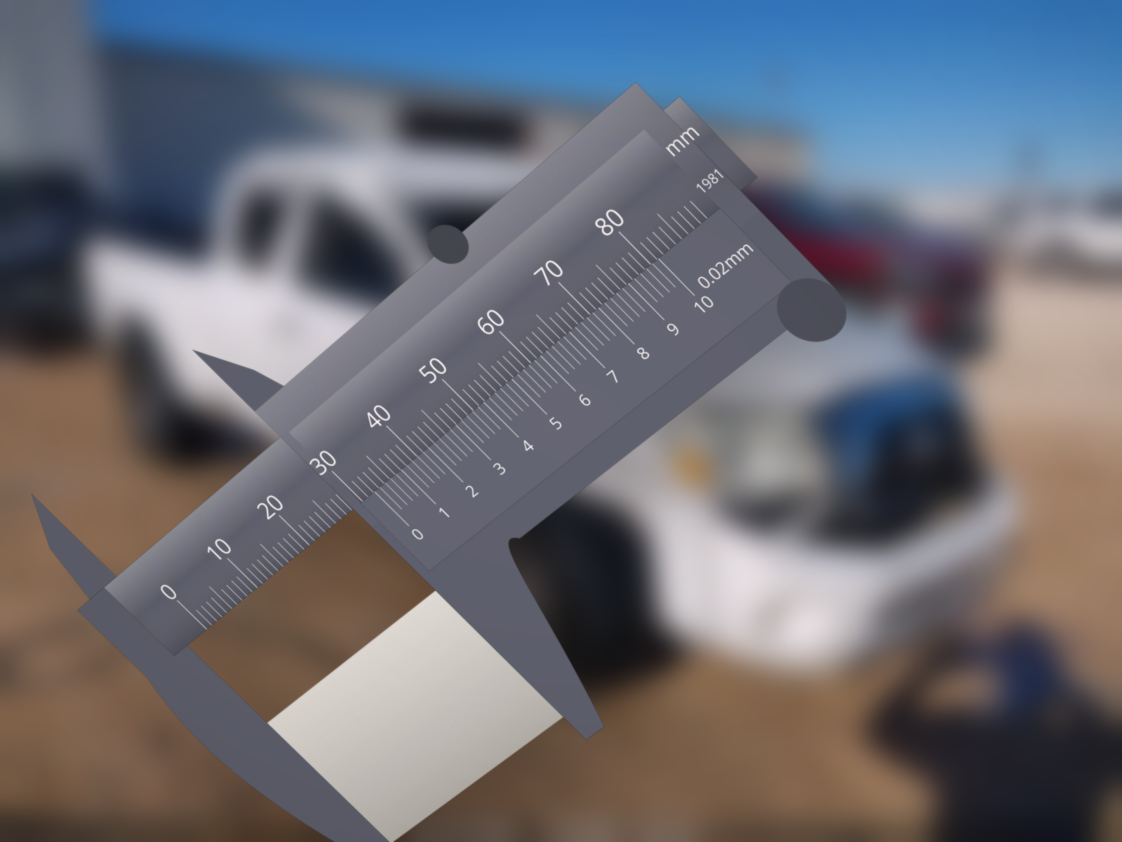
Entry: 32.2 mm
